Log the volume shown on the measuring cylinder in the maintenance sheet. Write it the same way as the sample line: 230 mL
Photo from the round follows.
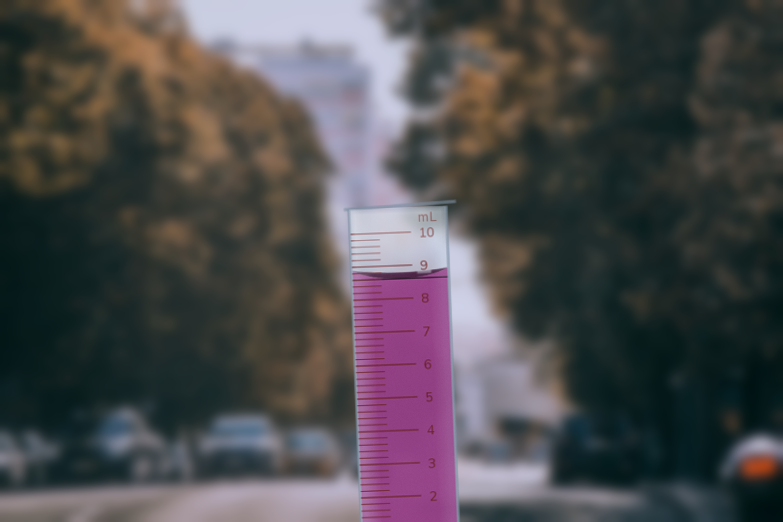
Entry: 8.6 mL
